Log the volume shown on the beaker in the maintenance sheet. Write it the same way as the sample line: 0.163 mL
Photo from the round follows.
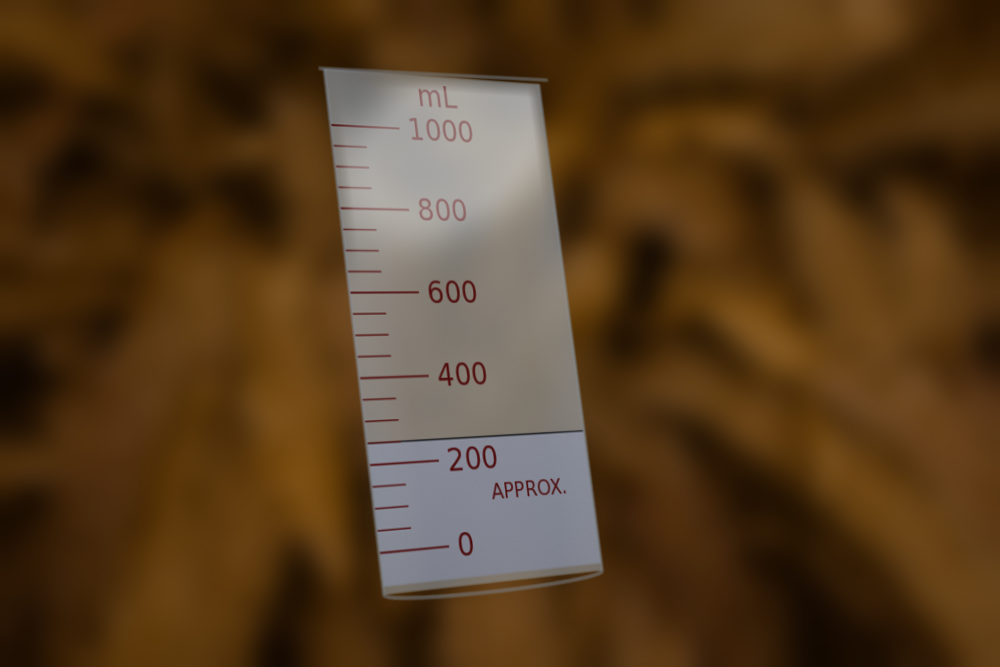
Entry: 250 mL
